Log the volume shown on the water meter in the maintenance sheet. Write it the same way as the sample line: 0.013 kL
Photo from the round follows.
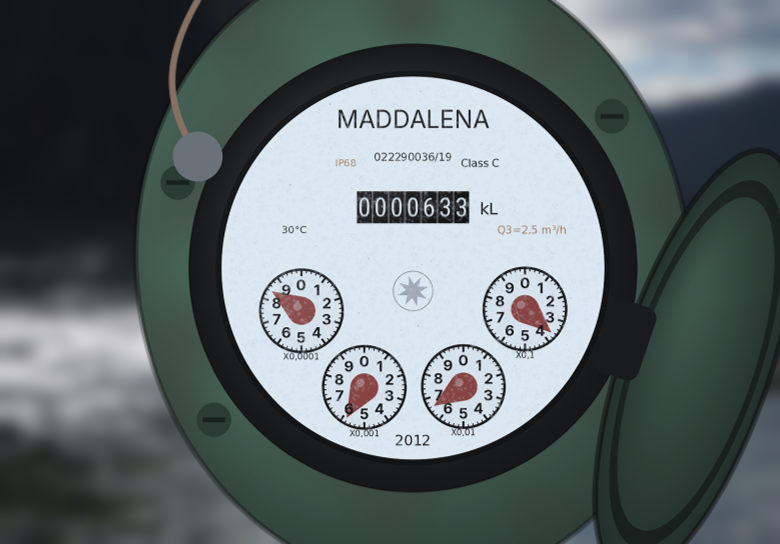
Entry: 633.3658 kL
